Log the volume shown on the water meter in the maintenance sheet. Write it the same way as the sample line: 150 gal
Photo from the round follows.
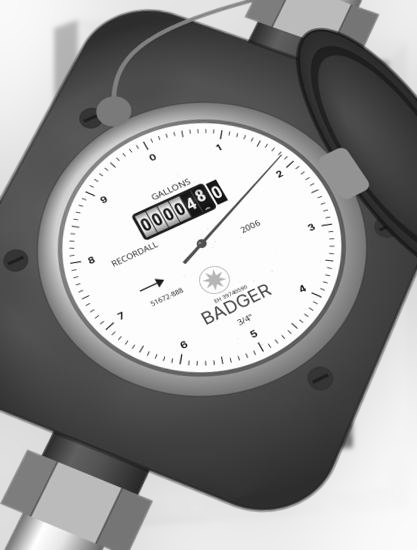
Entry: 481.8 gal
